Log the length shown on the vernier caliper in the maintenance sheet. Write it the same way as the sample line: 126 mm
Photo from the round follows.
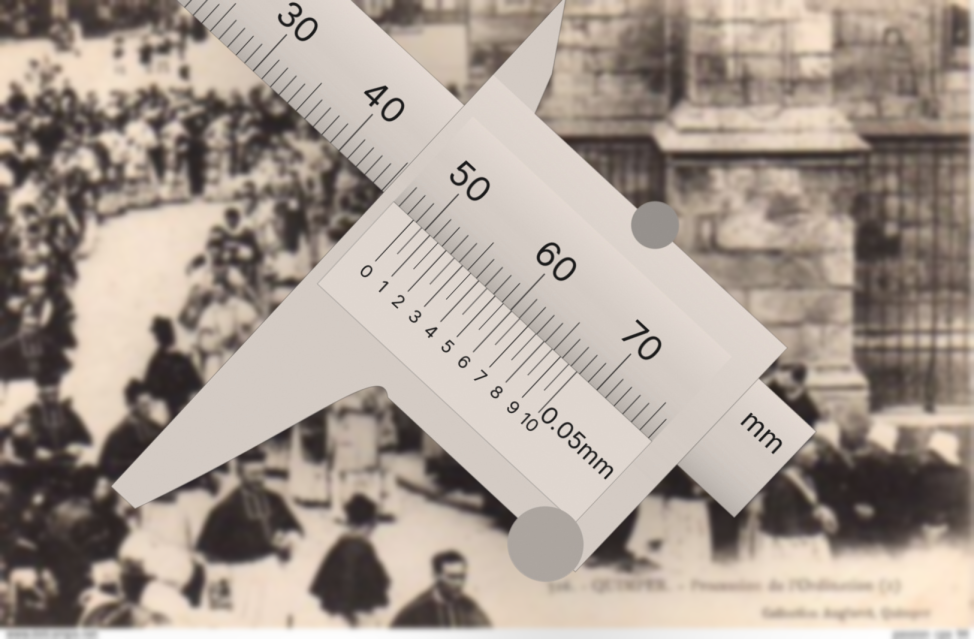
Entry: 48.7 mm
